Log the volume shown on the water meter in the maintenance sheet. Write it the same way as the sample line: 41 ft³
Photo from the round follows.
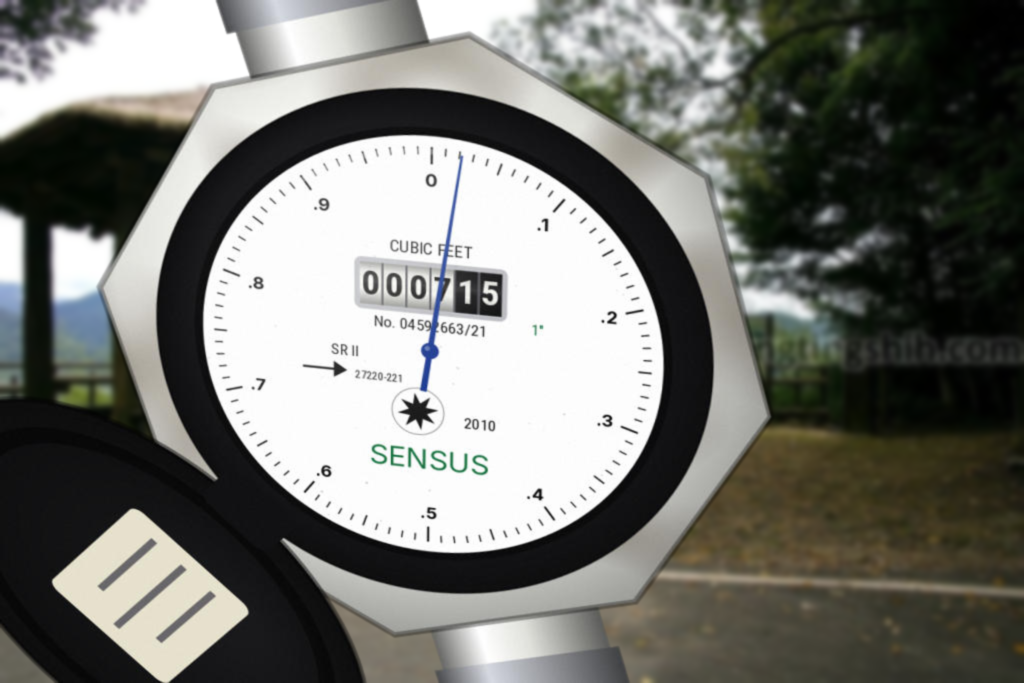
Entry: 715.02 ft³
